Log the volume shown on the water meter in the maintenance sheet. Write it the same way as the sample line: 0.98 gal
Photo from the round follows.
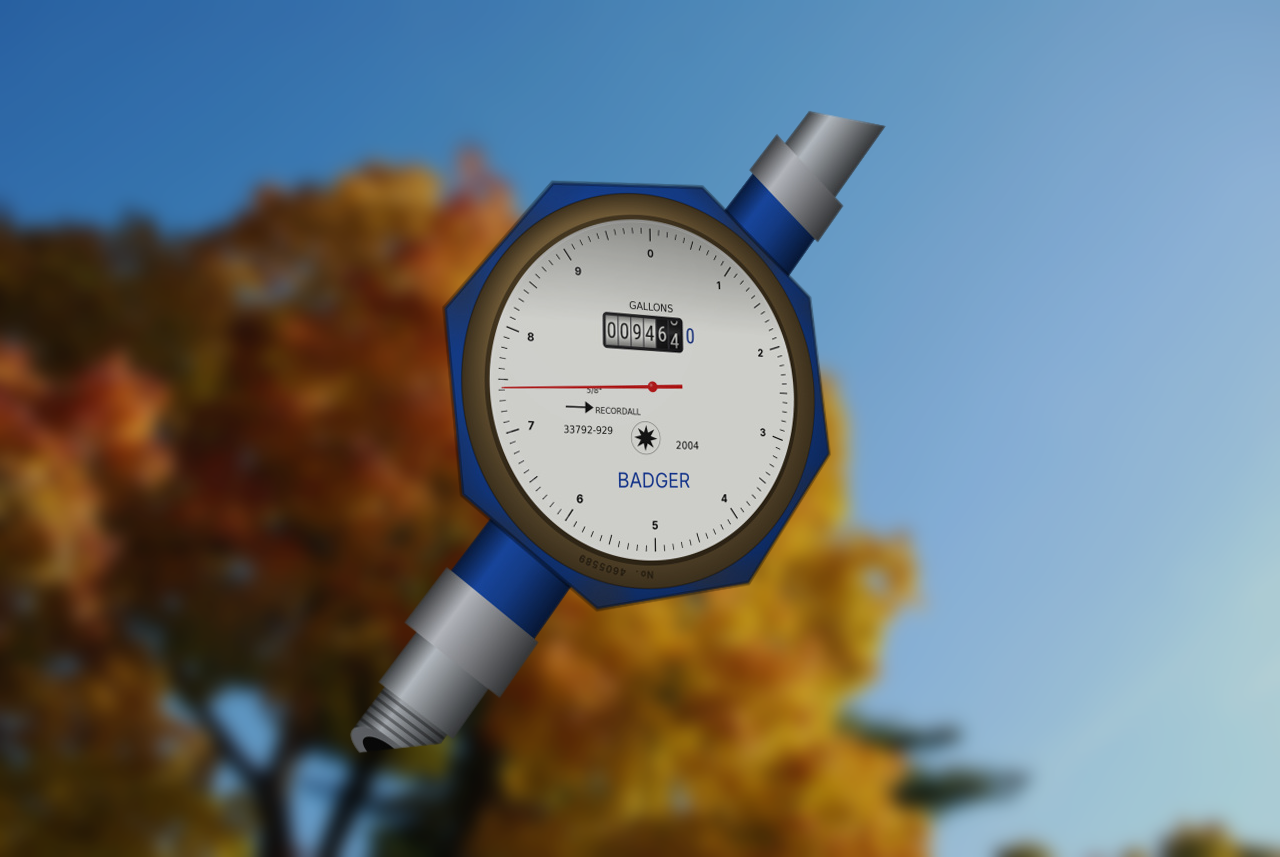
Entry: 94637.4 gal
